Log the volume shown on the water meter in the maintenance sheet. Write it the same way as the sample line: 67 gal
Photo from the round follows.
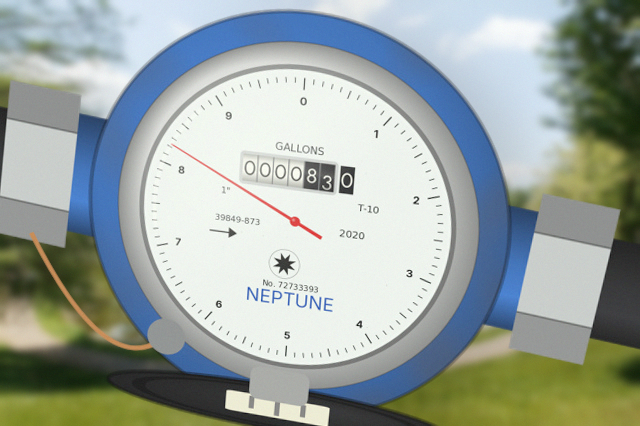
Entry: 828.2 gal
